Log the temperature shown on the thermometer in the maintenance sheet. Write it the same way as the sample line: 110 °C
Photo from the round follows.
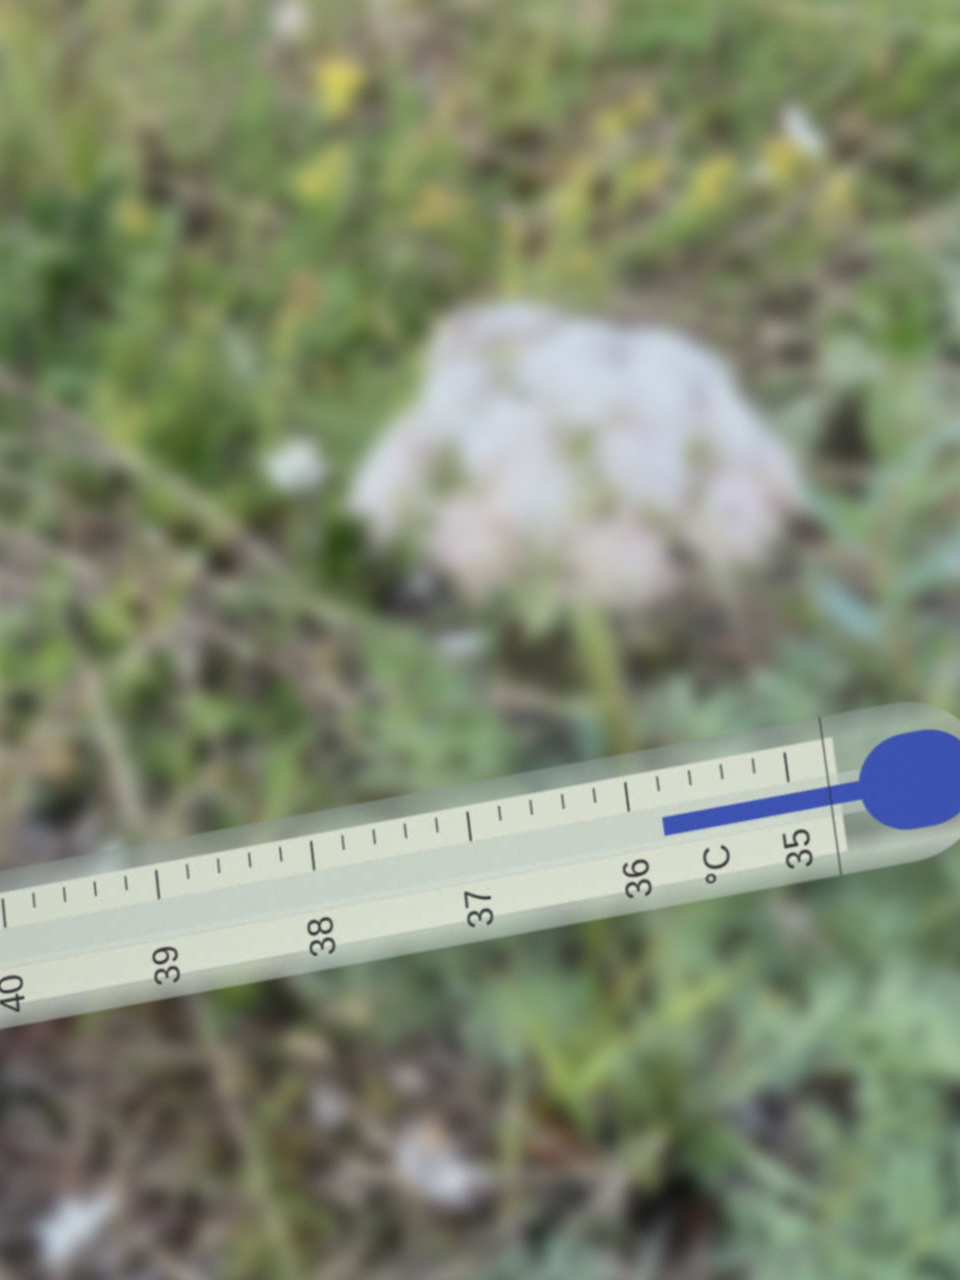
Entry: 35.8 °C
